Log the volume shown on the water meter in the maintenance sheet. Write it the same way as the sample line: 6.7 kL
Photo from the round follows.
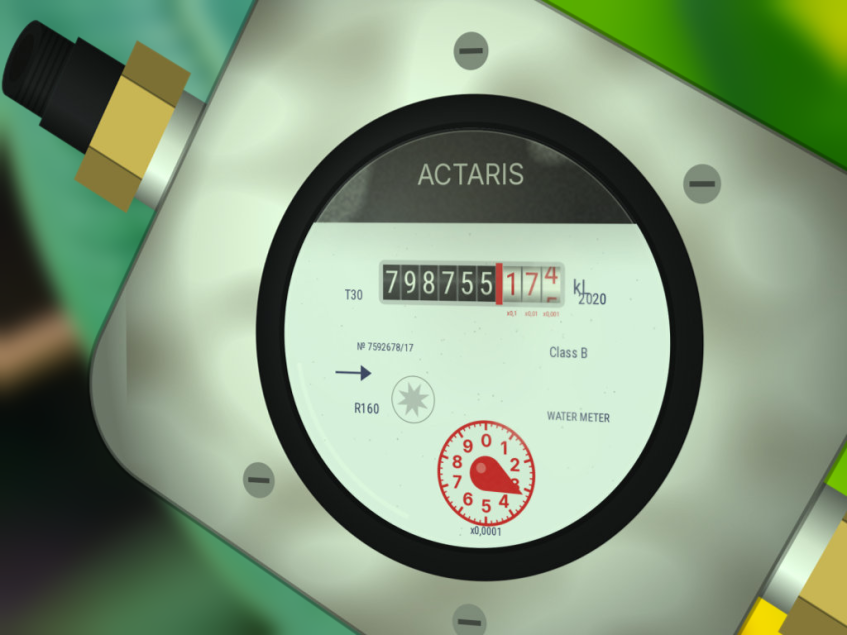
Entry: 798755.1743 kL
